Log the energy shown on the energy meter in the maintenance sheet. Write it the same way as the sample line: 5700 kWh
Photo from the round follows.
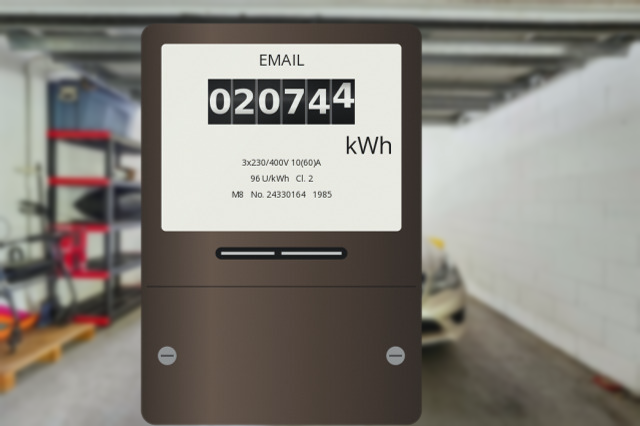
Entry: 20744 kWh
